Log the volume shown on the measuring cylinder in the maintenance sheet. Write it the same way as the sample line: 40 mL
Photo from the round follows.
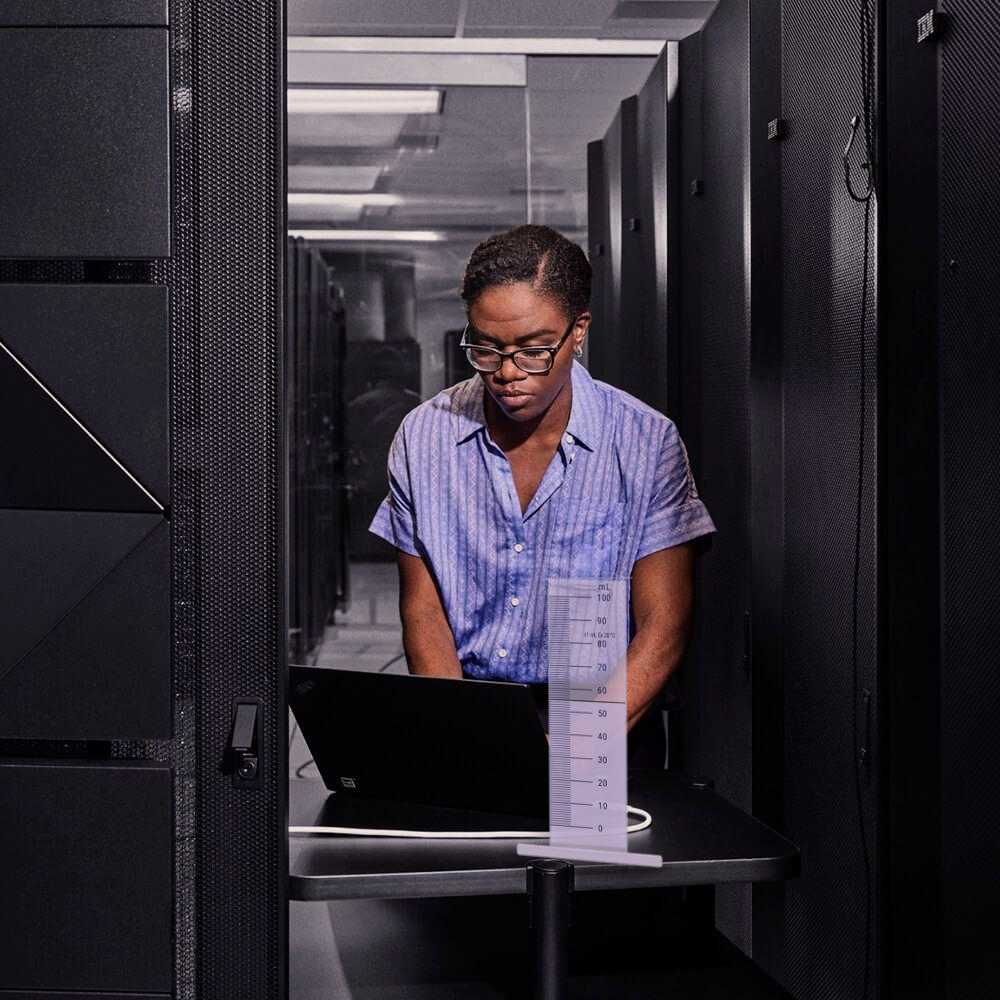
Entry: 55 mL
